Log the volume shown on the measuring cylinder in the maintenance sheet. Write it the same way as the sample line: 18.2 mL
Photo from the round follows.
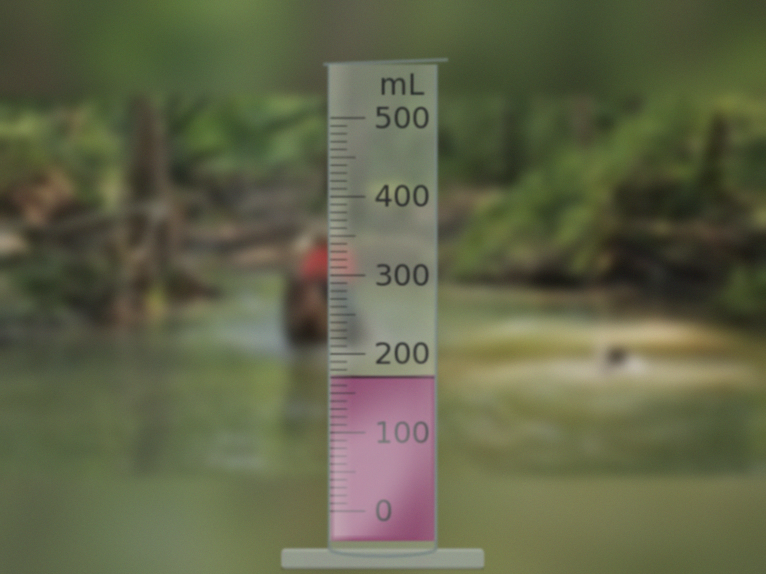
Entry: 170 mL
